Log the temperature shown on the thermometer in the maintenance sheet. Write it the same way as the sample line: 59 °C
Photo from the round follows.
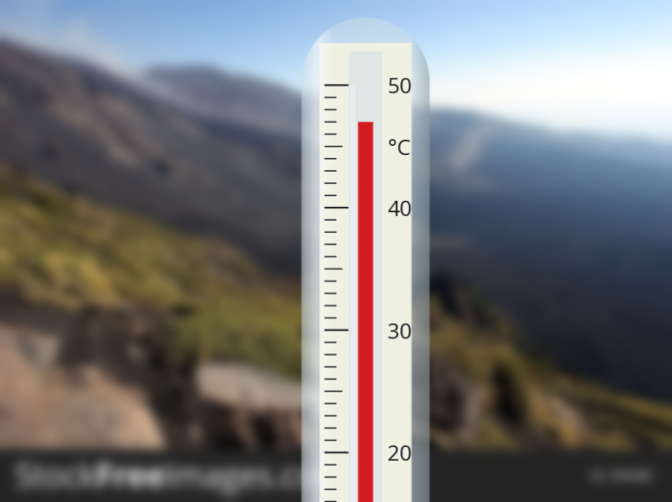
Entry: 47 °C
